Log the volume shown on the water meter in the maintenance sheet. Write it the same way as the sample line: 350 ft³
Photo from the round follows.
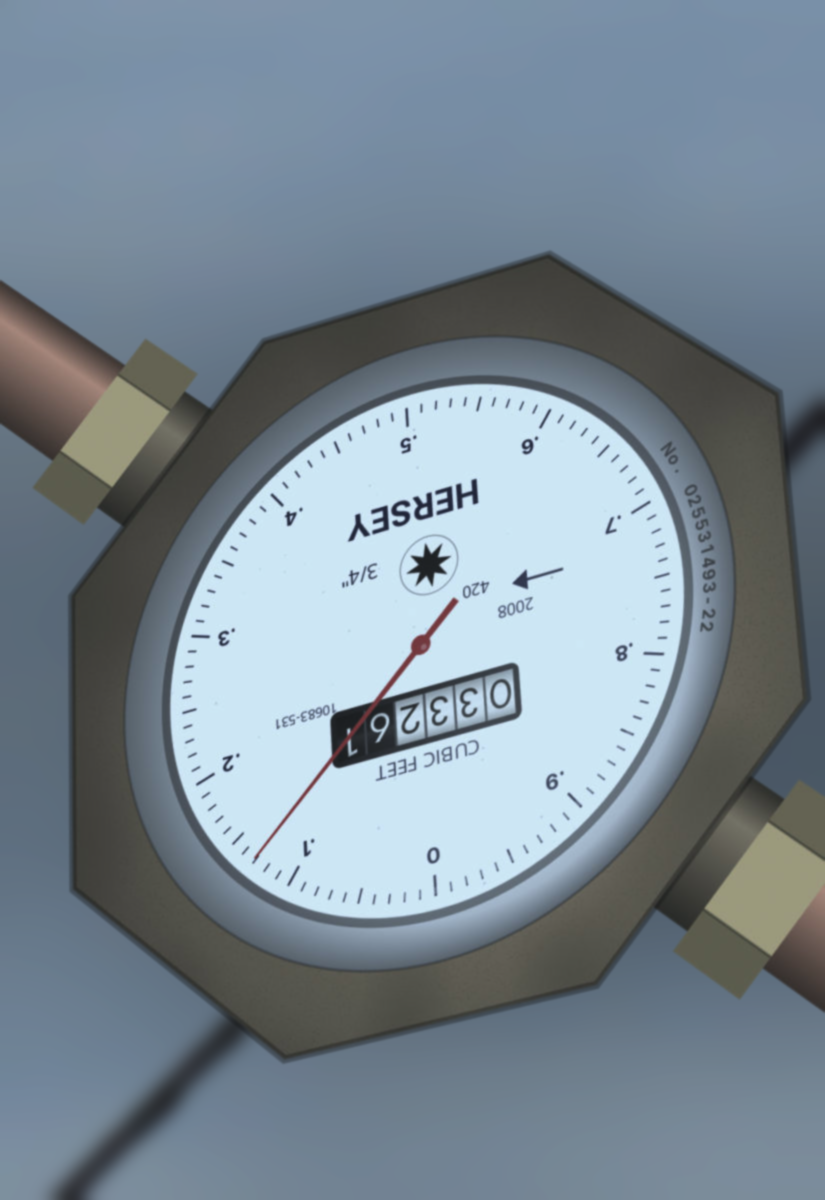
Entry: 33261.13 ft³
